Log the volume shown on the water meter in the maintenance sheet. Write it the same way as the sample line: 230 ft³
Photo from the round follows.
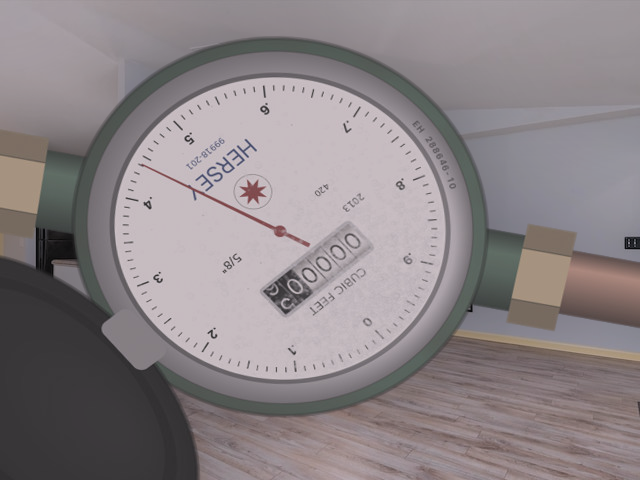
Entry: 5.44 ft³
